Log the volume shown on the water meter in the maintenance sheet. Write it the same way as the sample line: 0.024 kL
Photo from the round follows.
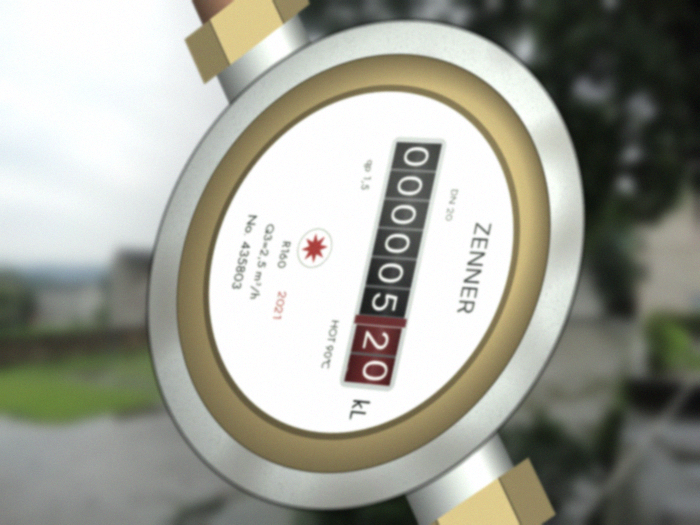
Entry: 5.20 kL
